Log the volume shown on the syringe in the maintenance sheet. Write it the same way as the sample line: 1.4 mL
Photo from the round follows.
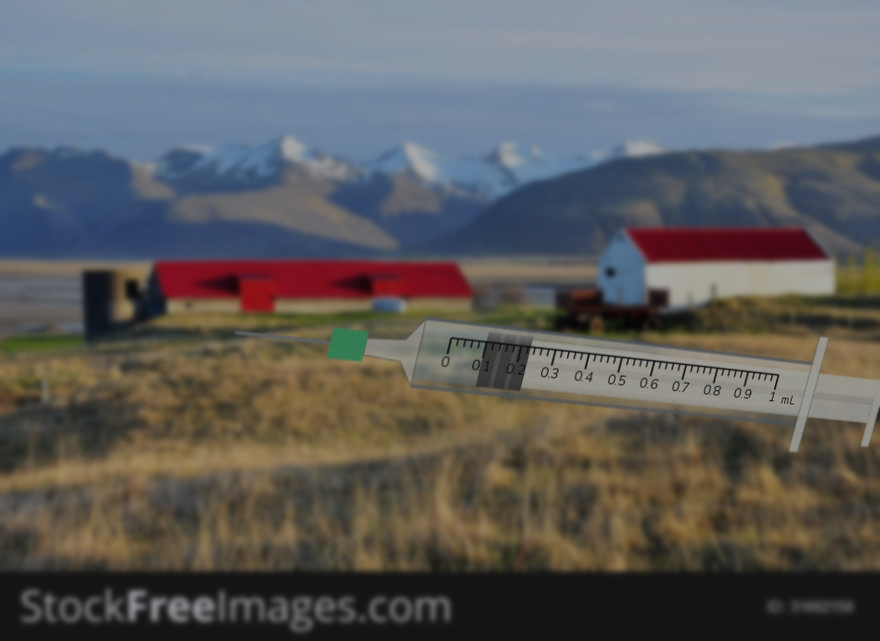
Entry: 0.1 mL
